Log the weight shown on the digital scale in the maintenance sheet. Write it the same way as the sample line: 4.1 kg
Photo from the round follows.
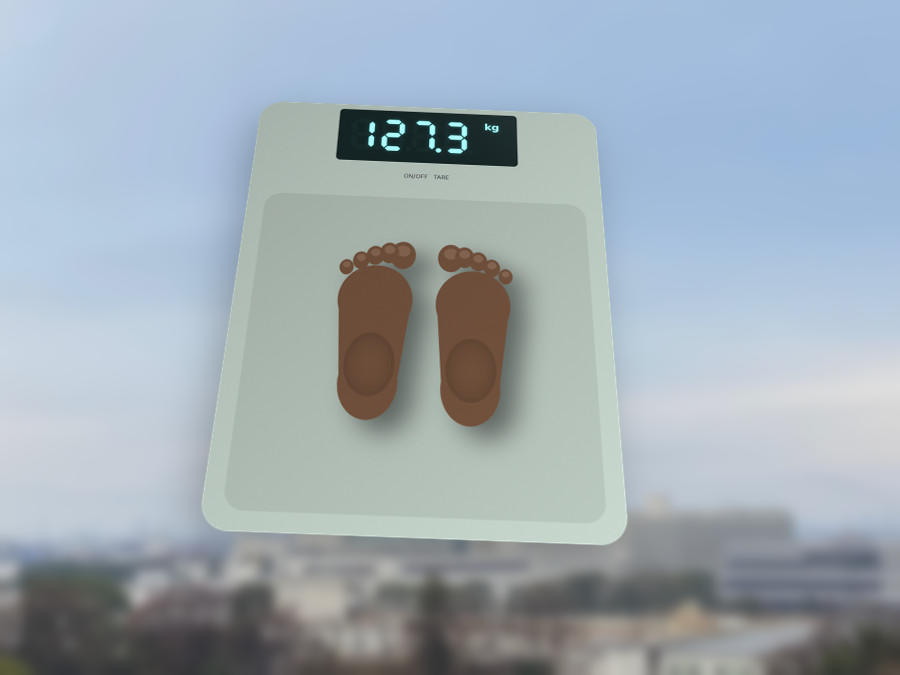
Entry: 127.3 kg
